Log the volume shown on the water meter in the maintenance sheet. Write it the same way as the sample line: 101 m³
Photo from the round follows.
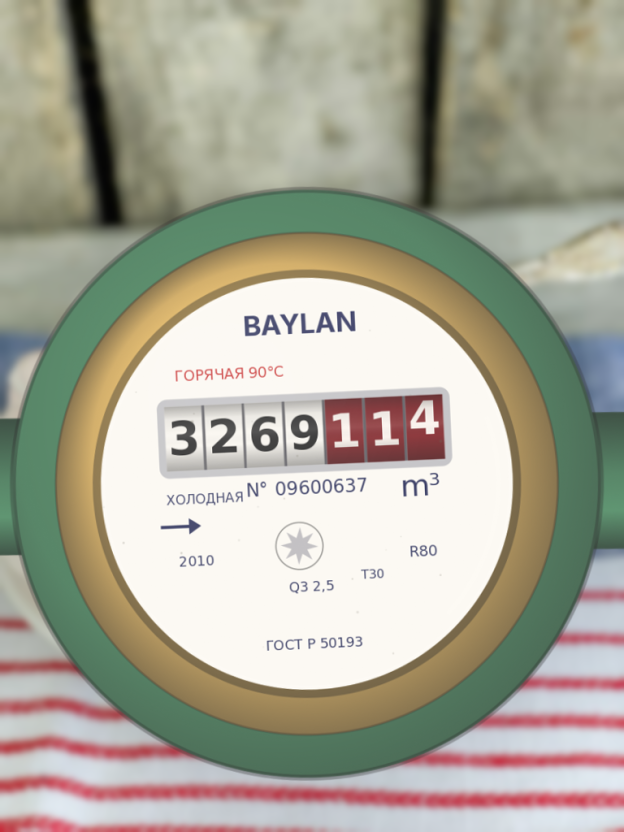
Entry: 3269.114 m³
